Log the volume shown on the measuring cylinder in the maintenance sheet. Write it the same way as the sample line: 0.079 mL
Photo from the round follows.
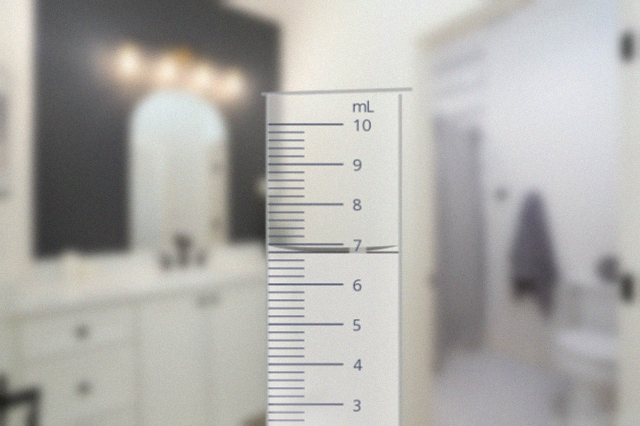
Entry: 6.8 mL
